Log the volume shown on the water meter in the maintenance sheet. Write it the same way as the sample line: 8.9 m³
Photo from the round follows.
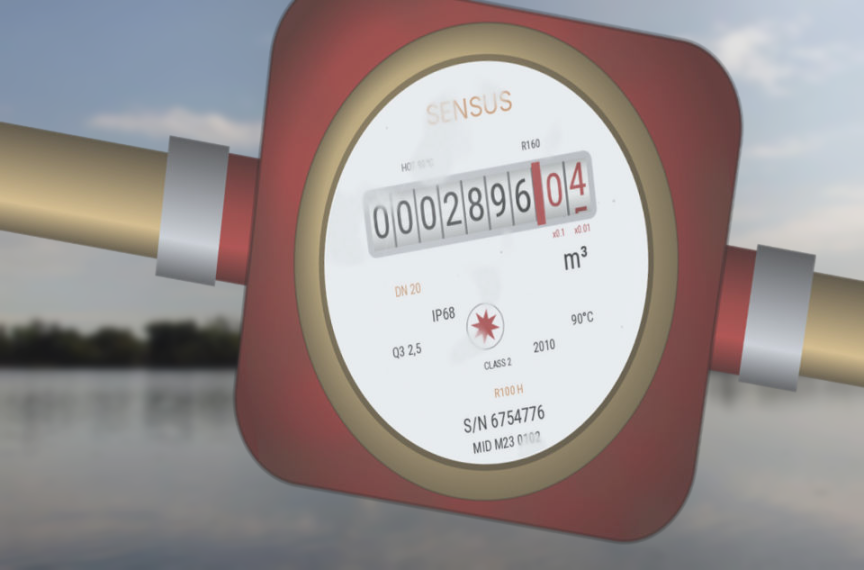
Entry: 2896.04 m³
